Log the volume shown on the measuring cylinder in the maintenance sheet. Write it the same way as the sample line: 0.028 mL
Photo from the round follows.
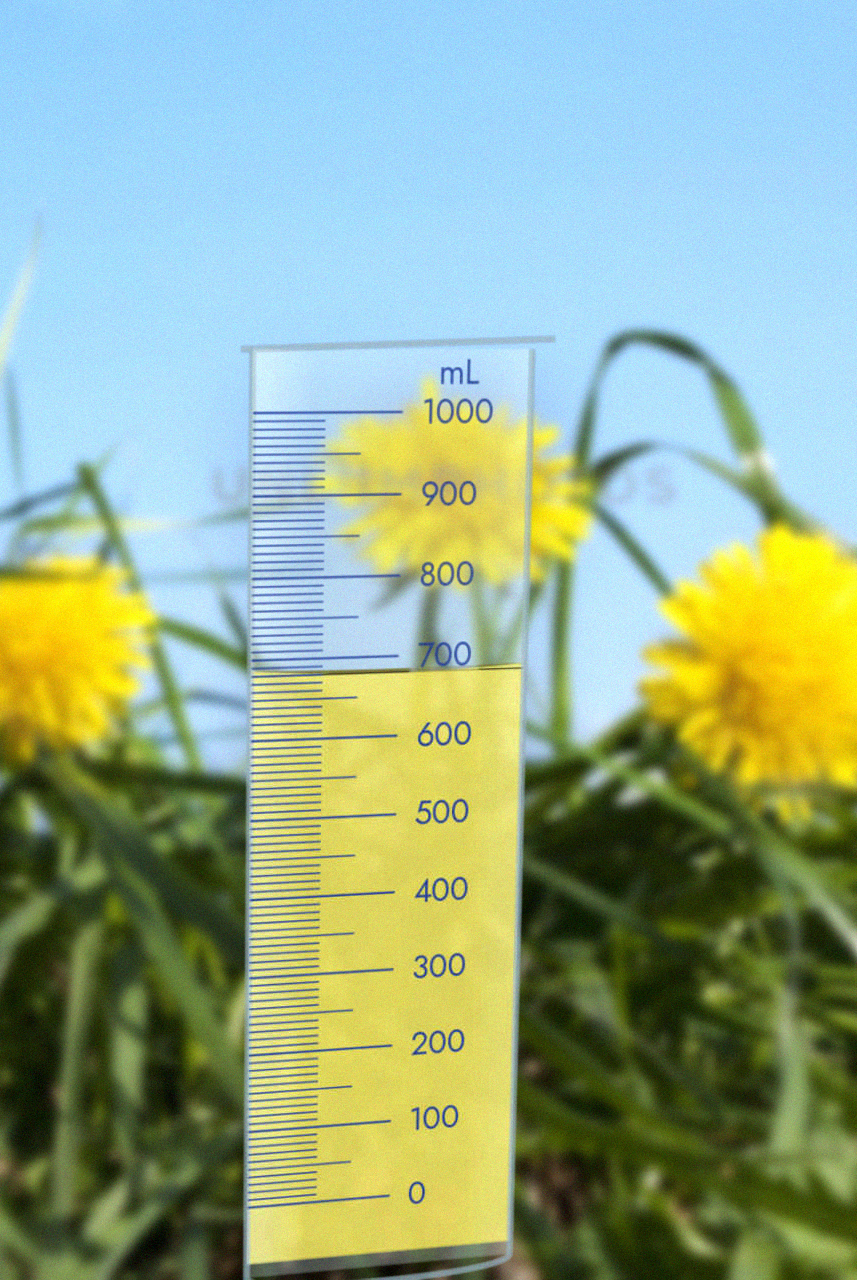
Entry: 680 mL
